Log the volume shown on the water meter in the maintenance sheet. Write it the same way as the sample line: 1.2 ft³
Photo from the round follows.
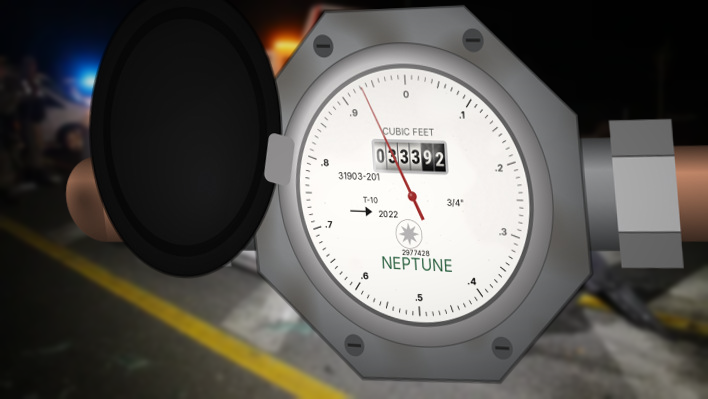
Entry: 33391.93 ft³
